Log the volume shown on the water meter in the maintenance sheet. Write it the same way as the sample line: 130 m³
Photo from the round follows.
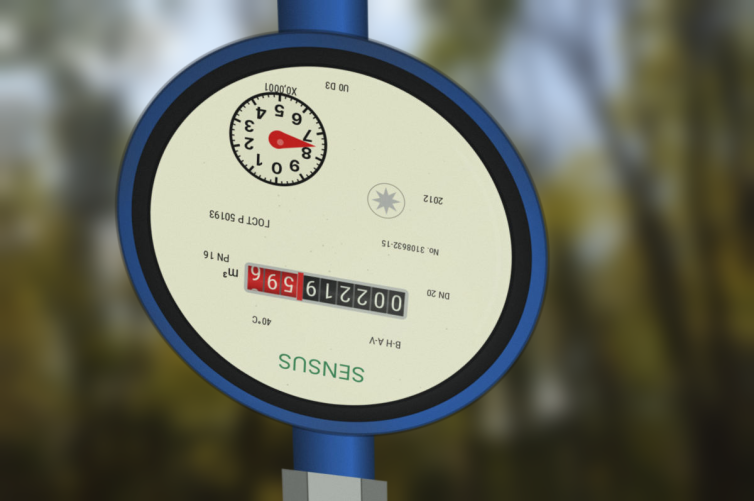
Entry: 2219.5957 m³
